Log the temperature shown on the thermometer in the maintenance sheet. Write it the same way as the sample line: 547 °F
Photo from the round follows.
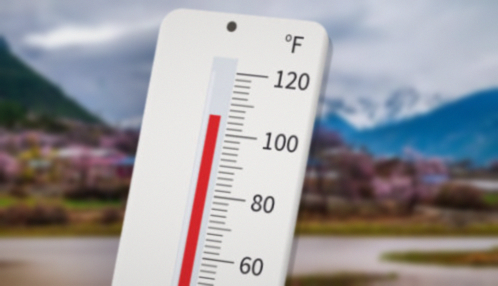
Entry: 106 °F
